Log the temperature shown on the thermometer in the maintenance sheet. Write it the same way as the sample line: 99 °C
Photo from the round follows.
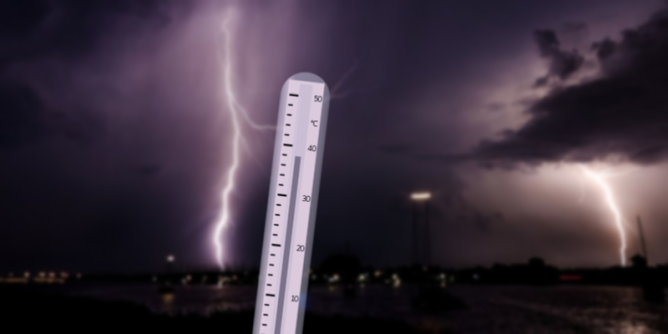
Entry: 38 °C
